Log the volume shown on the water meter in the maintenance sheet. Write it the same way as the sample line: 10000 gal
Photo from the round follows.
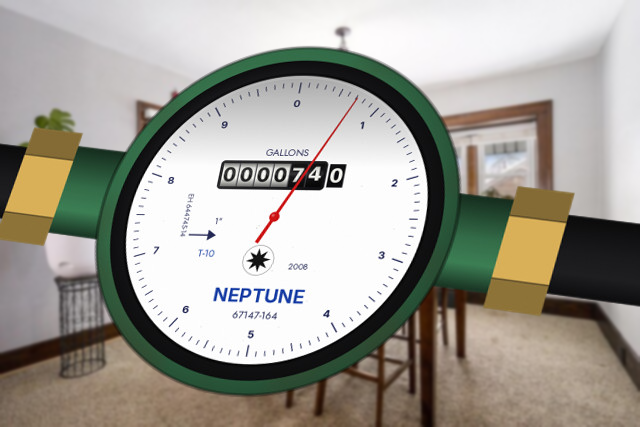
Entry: 740.7 gal
